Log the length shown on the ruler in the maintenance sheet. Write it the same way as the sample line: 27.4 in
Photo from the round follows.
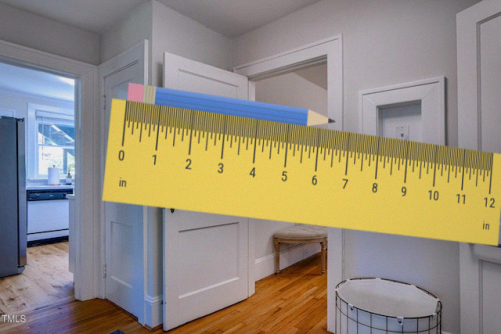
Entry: 6.5 in
